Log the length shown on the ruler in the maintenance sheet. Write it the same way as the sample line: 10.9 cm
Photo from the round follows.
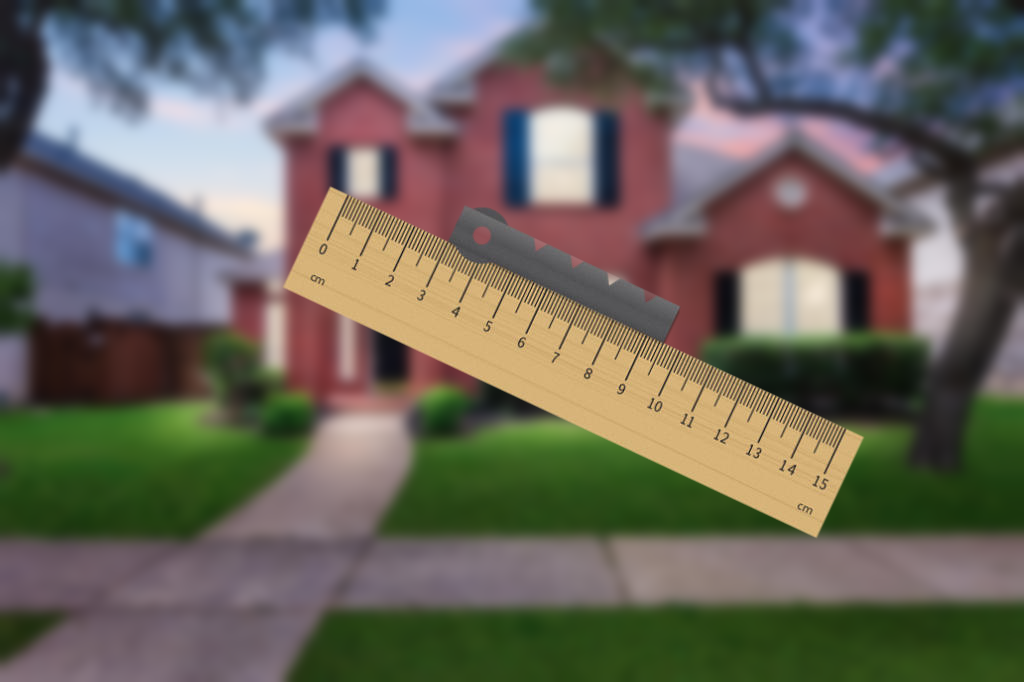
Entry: 6.5 cm
